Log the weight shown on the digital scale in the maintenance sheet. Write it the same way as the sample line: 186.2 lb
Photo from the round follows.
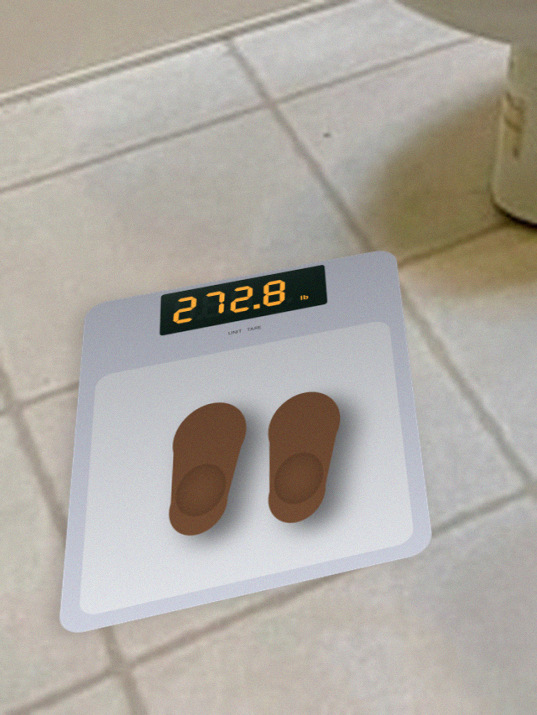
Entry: 272.8 lb
